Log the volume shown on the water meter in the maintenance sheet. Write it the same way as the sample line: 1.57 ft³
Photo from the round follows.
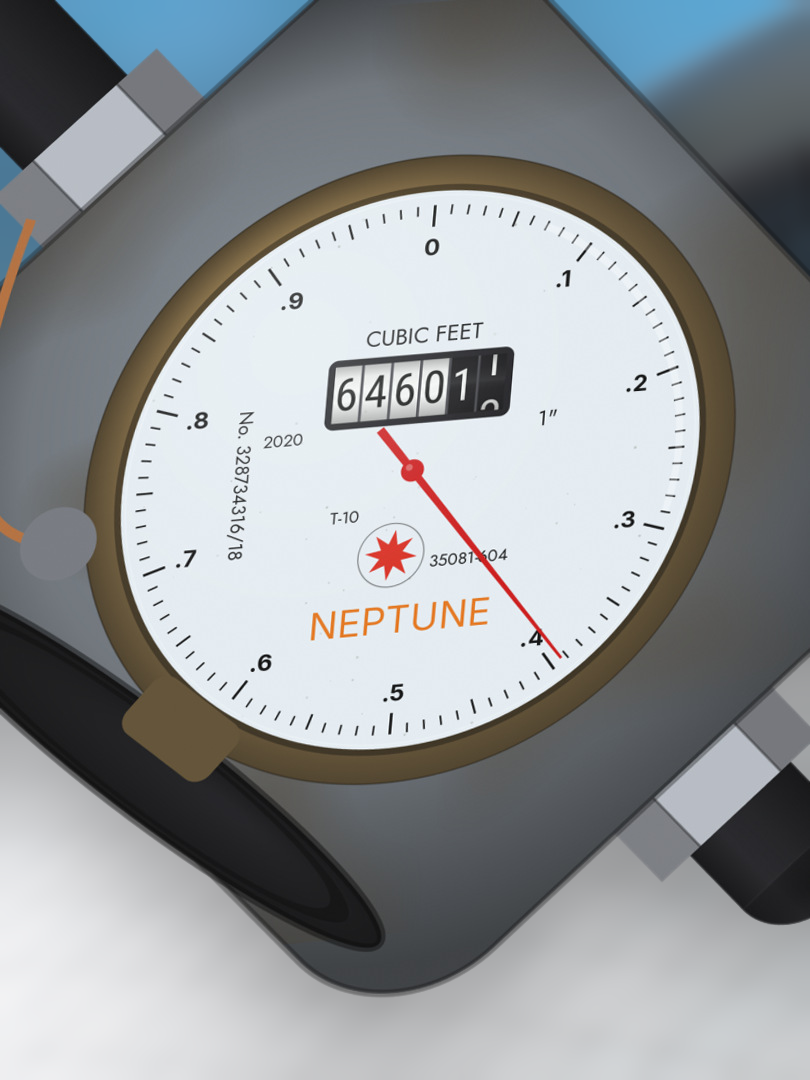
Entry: 646011.39 ft³
